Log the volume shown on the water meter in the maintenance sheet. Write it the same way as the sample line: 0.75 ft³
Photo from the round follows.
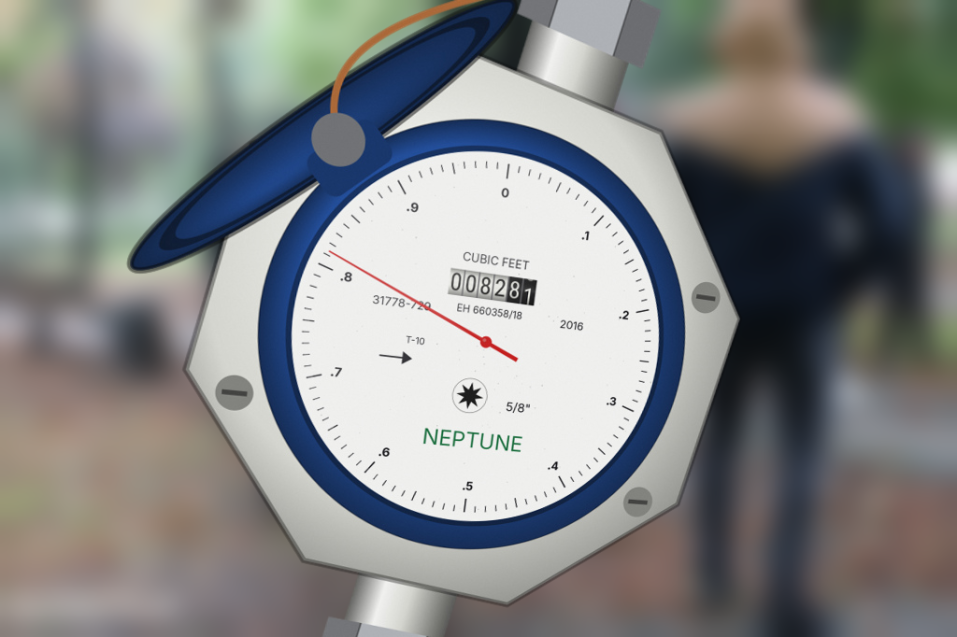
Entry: 8280.81 ft³
